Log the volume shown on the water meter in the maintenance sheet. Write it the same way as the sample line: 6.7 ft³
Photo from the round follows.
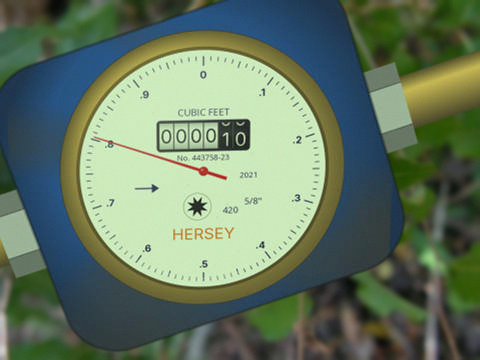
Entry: 9.80 ft³
